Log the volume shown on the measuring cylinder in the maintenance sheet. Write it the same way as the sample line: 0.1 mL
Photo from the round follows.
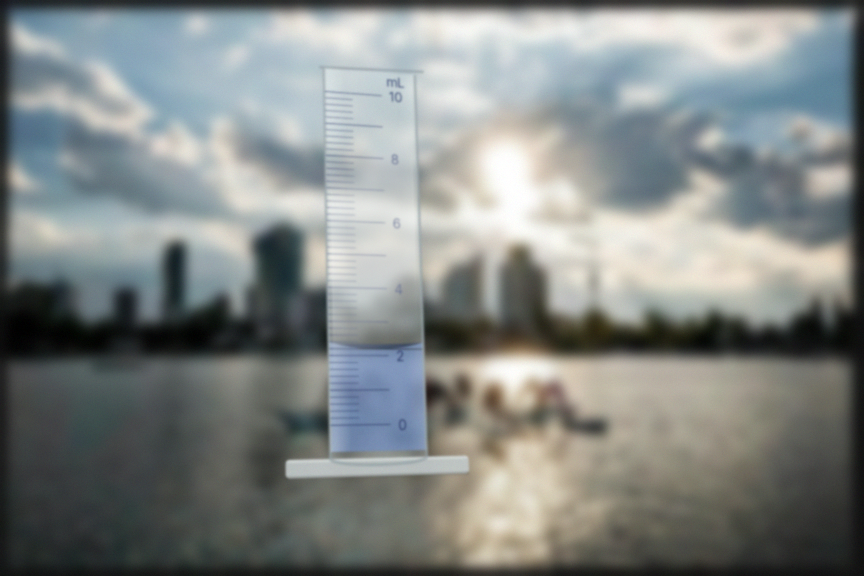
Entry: 2.2 mL
